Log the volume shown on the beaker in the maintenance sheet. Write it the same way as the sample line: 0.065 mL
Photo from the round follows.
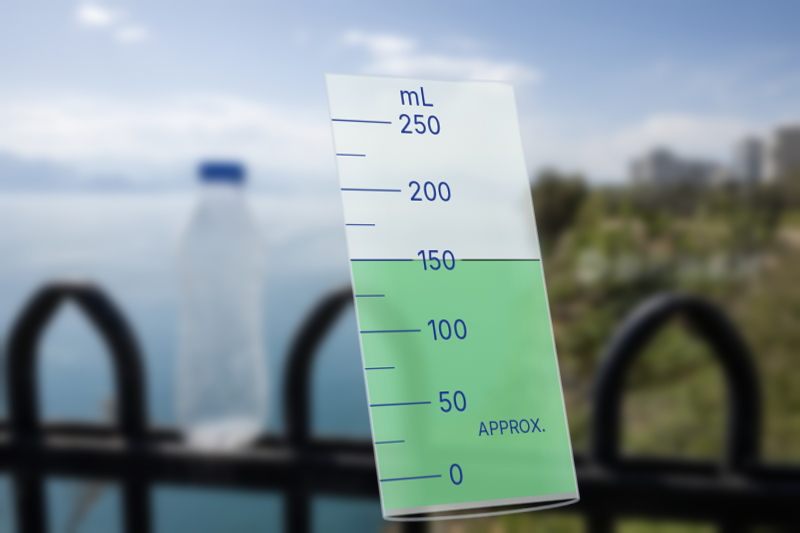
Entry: 150 mL
